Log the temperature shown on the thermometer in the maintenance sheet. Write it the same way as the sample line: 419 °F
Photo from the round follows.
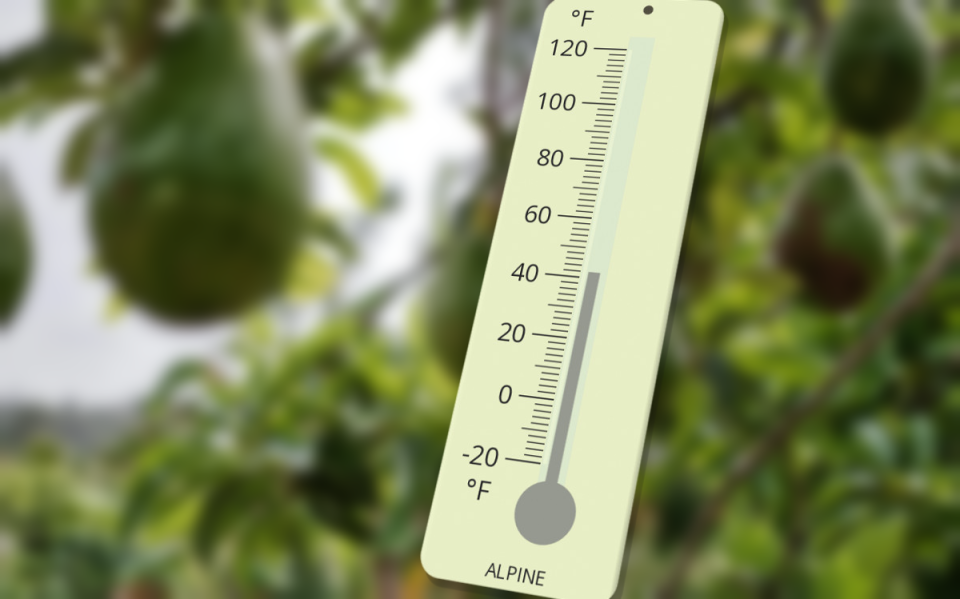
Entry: 42 °F
